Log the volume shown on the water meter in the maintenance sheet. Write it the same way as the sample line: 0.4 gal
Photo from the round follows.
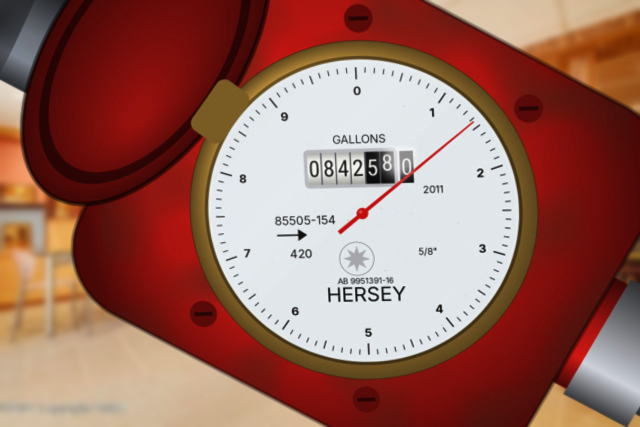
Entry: 842581.4 gal
